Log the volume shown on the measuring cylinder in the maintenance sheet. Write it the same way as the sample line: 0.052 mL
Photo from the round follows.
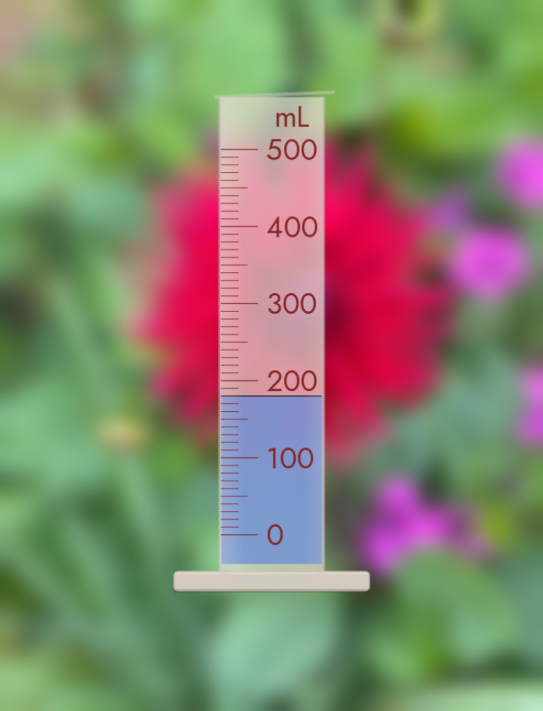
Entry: 180 mL
